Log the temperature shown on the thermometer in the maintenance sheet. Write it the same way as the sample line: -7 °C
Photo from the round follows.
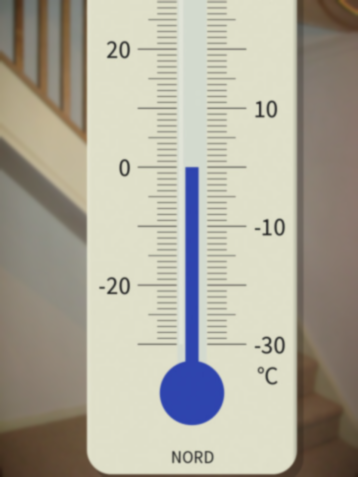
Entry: 0 °C
